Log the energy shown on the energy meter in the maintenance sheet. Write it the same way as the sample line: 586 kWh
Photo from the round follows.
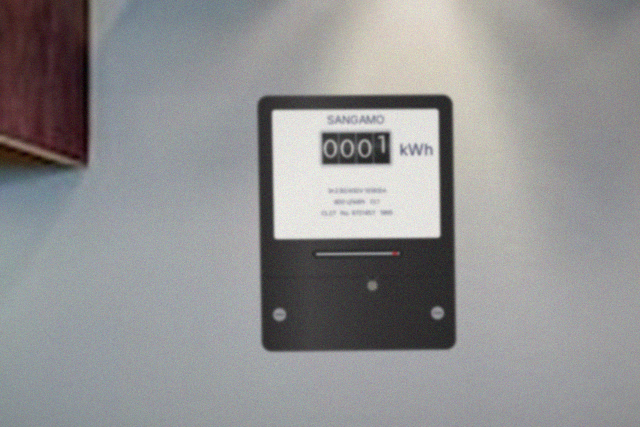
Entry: 1 kWh
